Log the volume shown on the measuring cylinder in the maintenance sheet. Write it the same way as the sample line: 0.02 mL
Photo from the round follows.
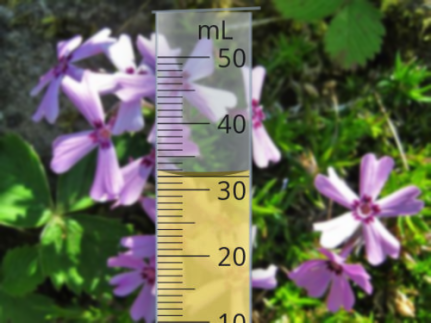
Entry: 32 mL
